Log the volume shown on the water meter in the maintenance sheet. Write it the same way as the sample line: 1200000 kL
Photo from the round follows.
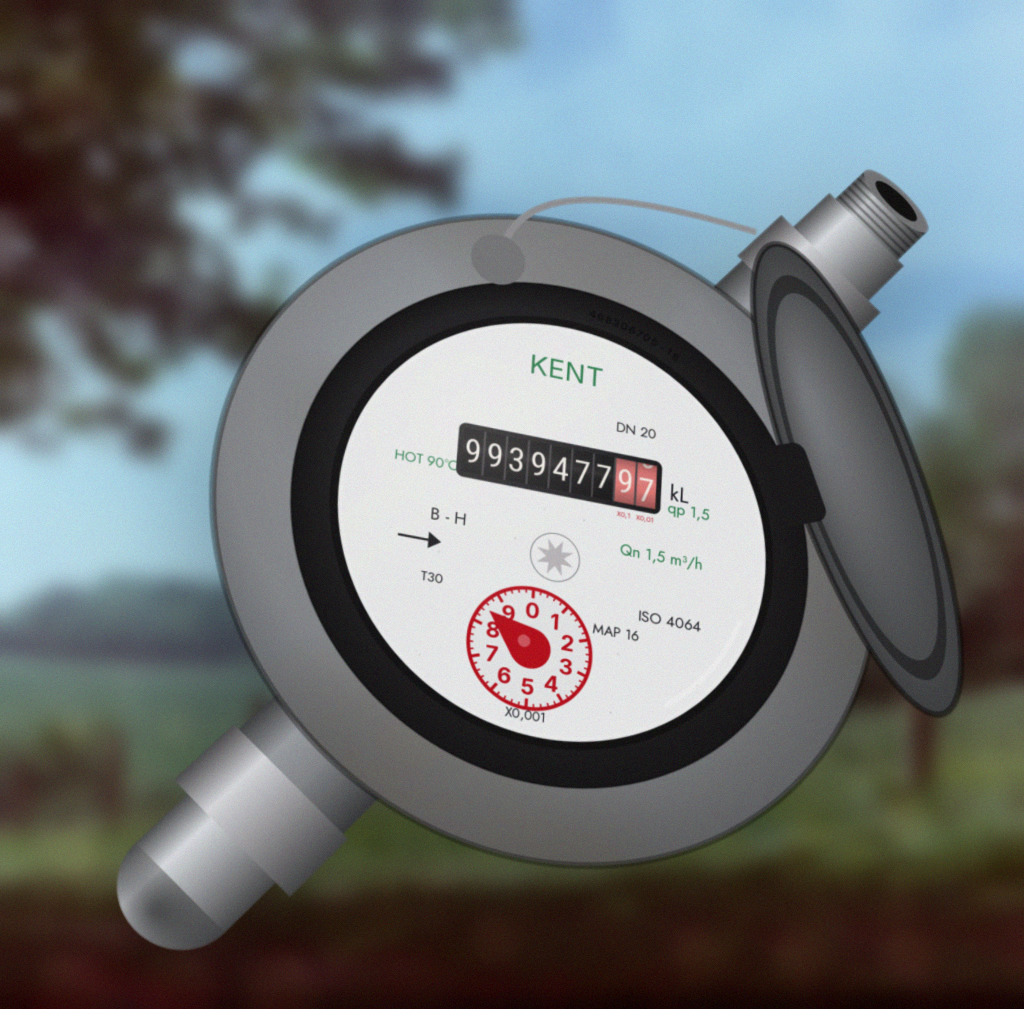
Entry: 9939477.968 kL
